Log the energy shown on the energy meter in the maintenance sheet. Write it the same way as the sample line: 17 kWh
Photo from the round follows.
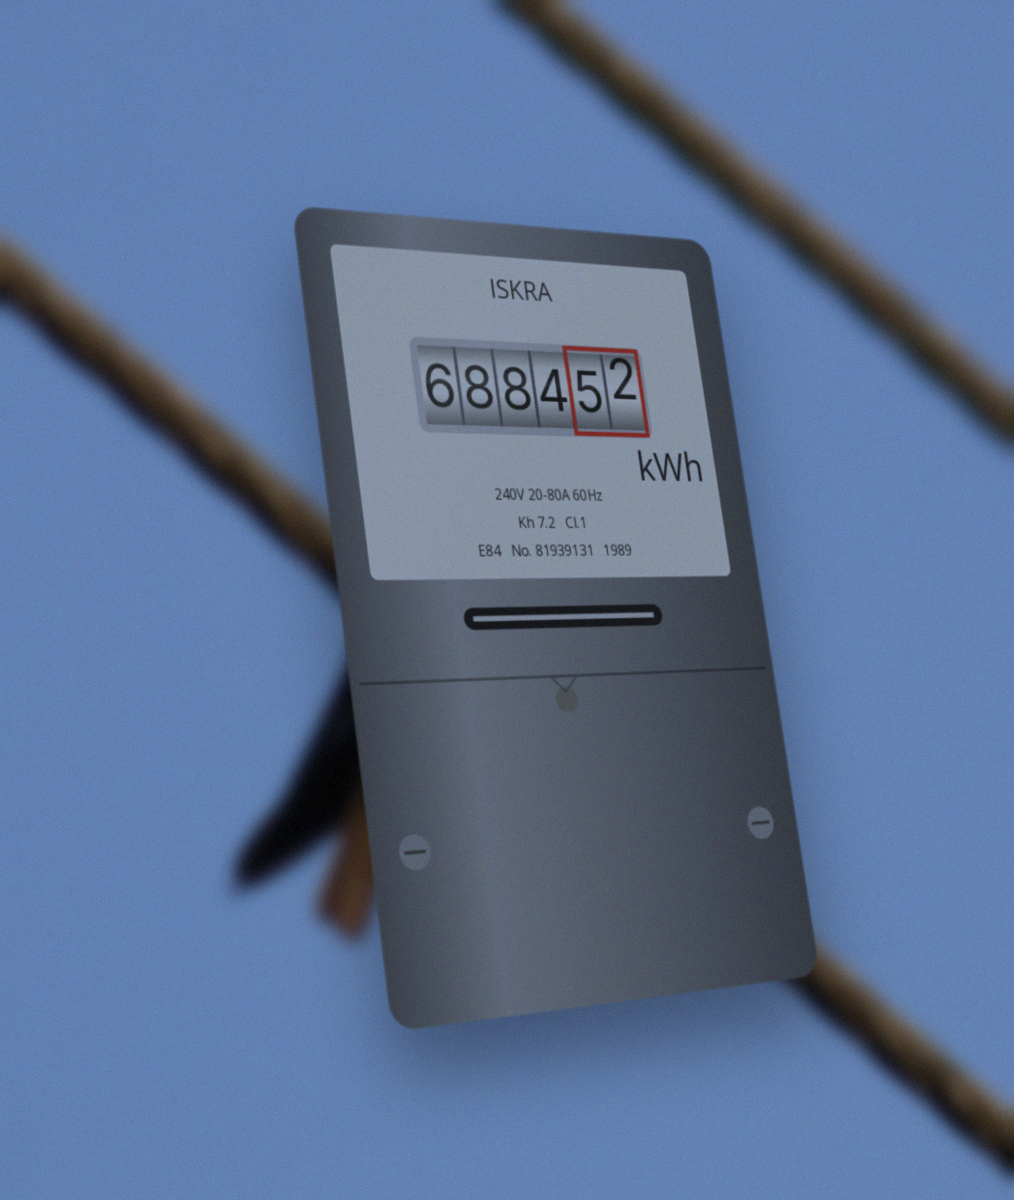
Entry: 6884.52 kWh
